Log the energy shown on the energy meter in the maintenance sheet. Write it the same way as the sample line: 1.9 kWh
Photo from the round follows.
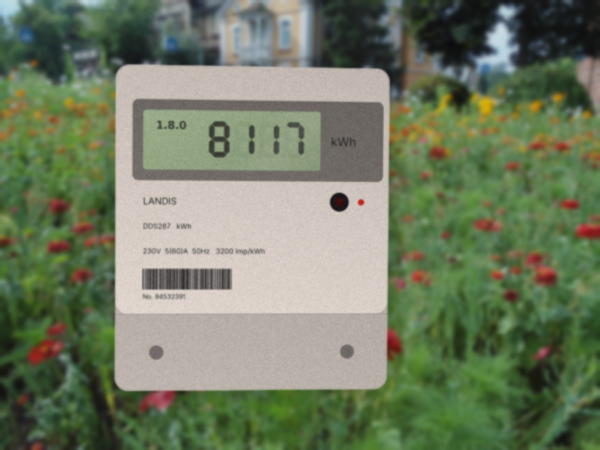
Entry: 8117 kWh
